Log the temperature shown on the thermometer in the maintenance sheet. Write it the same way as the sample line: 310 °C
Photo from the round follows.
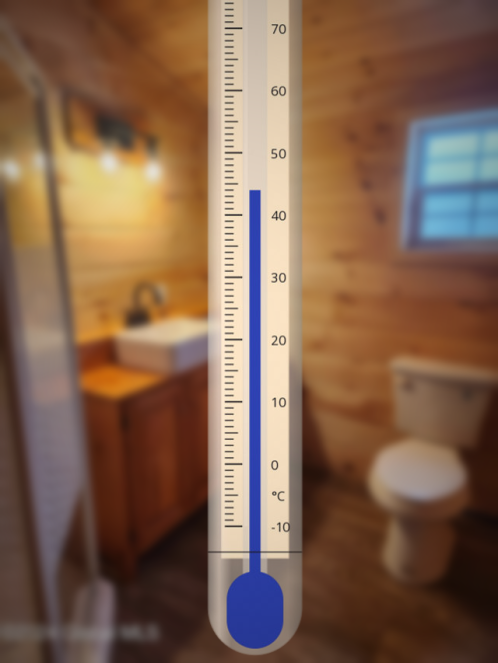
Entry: 44 °C
